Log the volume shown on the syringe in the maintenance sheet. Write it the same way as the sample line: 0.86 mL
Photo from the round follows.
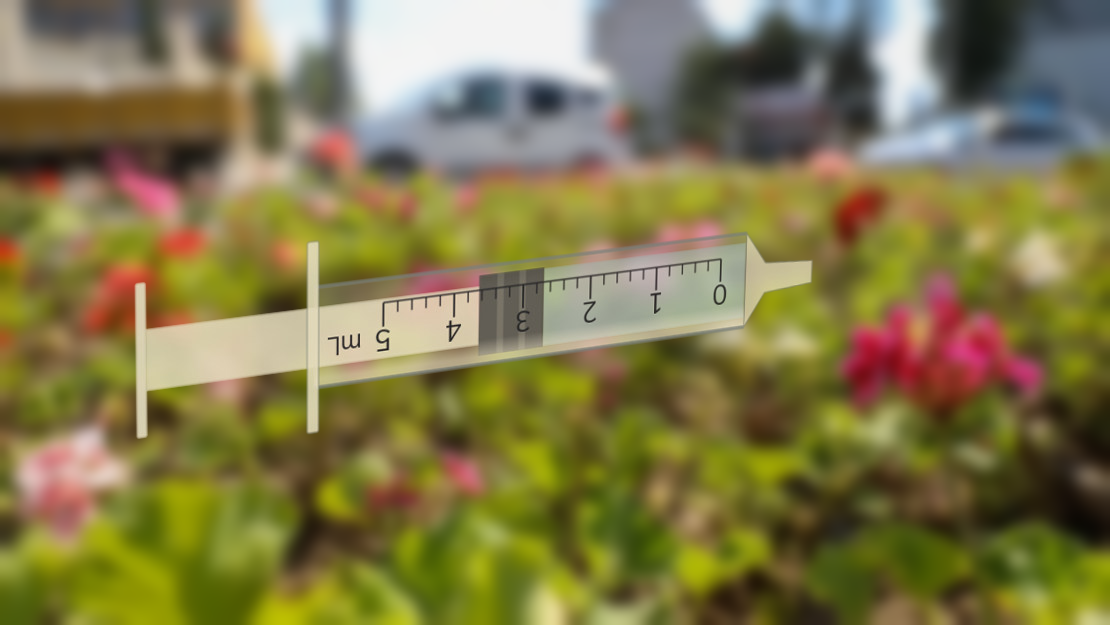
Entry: 2.7 mL
